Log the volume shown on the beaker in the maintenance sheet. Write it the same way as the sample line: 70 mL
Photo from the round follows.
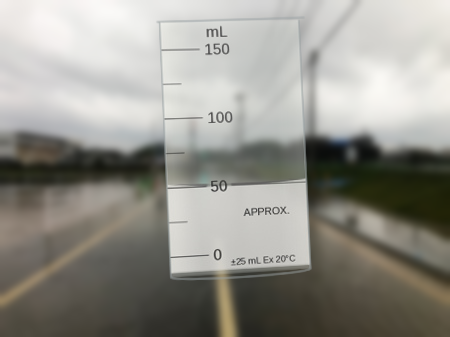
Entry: 50 mL
